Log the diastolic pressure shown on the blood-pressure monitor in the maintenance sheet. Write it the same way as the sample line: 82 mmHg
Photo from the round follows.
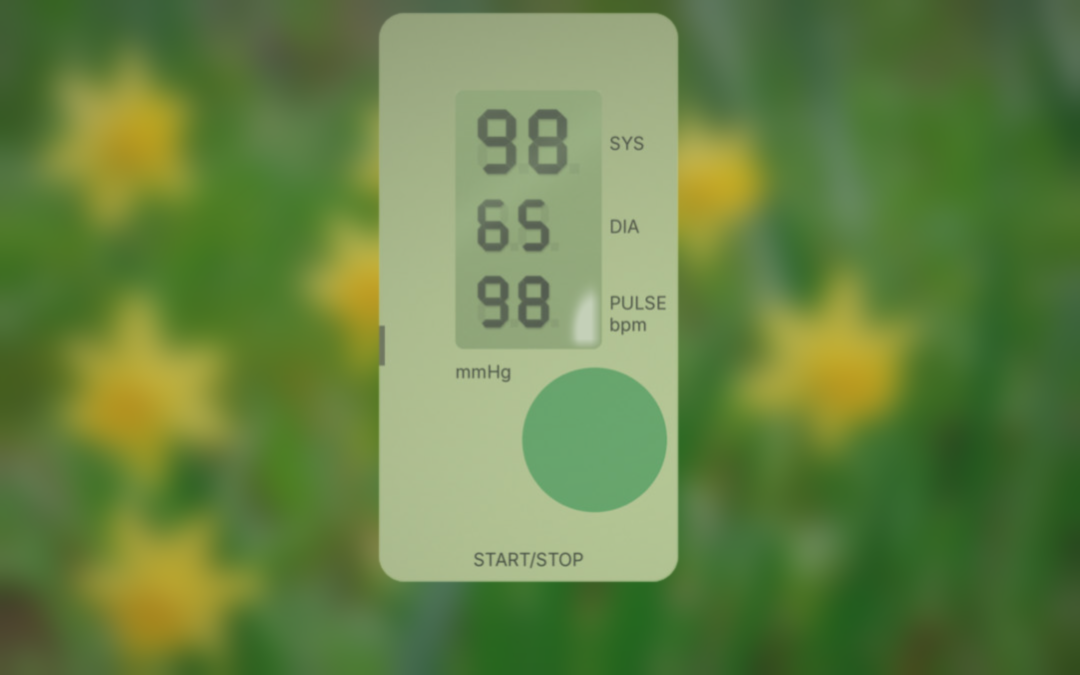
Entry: 65 mmHg
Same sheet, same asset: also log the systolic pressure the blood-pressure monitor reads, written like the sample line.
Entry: 98 mmHg
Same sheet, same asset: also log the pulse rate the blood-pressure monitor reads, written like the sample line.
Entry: 98 bpm
